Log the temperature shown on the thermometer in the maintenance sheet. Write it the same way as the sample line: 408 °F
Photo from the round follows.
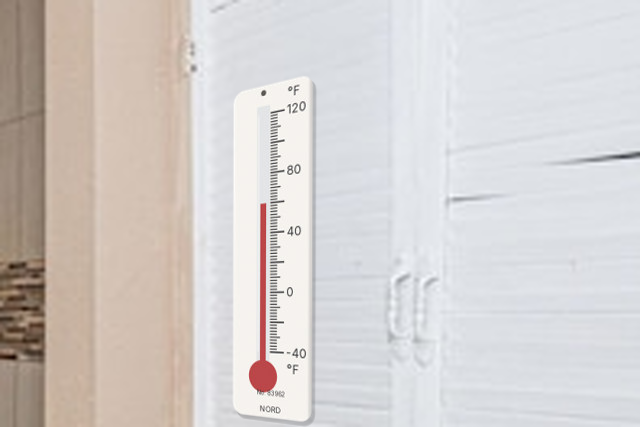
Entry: 60 °F
